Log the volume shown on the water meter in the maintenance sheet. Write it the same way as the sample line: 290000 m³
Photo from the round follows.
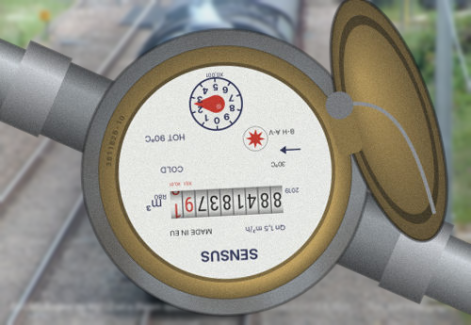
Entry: 8841837.912 m³
